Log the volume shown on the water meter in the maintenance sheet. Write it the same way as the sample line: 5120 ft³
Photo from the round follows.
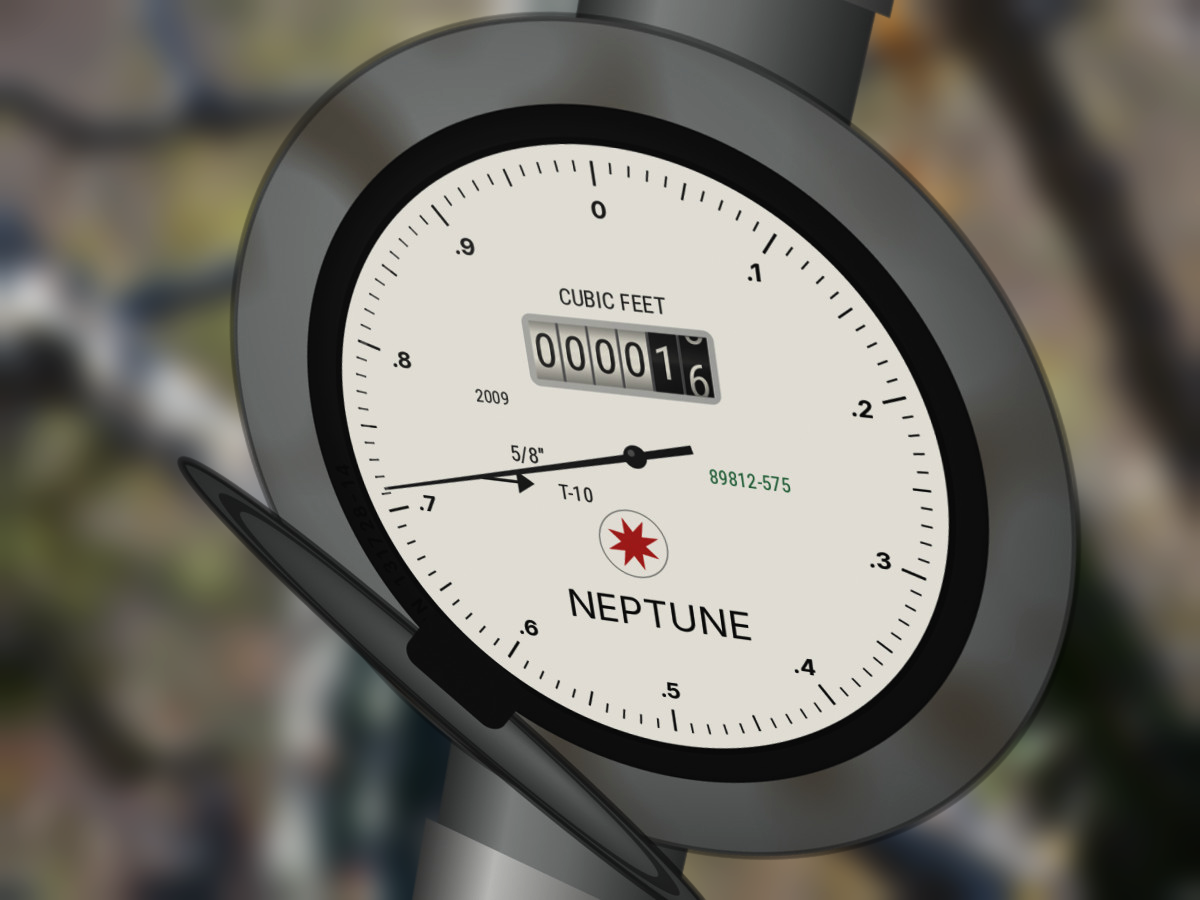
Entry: 15.71 ft³
